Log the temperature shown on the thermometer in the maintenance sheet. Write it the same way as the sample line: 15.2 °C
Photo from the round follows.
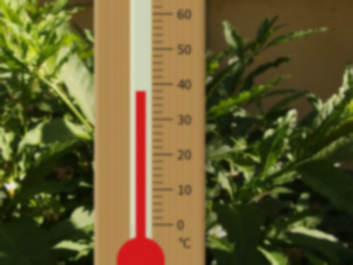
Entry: 38 °C
